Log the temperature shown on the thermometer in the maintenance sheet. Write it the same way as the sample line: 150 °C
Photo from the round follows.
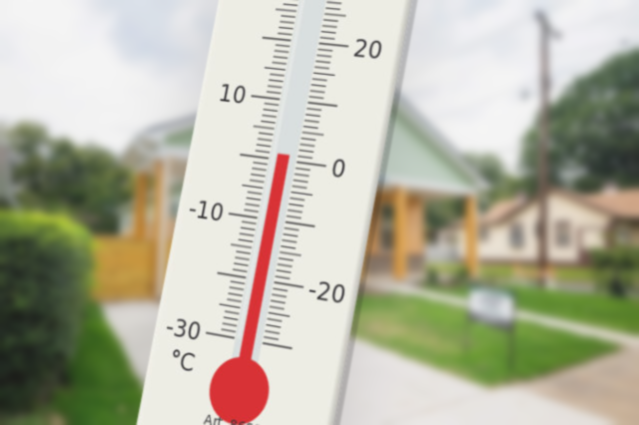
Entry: 1 °C
